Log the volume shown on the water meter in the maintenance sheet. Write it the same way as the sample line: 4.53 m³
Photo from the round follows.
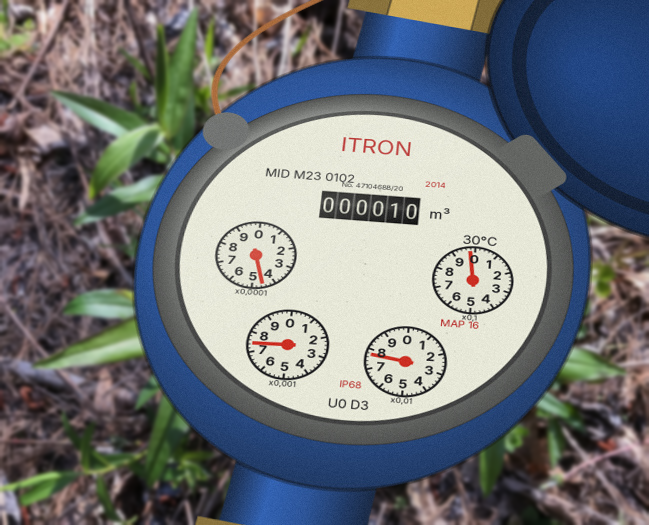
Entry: 9.9774 m³
